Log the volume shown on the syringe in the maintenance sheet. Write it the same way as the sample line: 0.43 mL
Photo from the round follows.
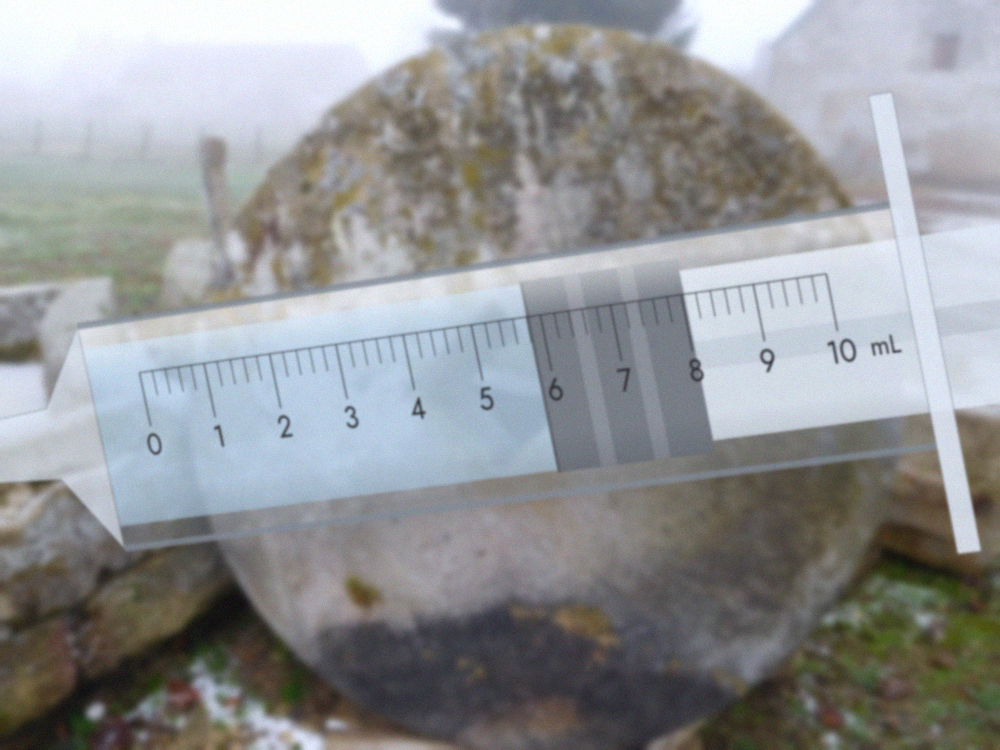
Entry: 5.8 mL
